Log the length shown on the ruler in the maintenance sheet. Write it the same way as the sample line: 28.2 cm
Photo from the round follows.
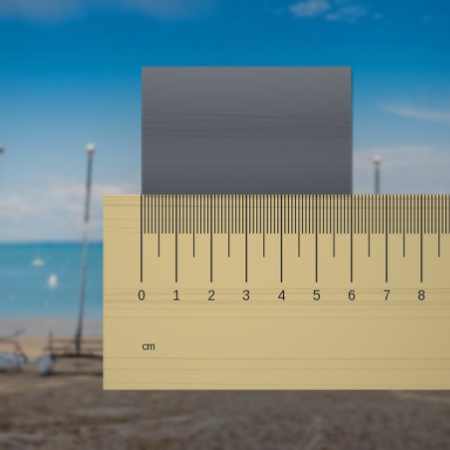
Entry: 6 cm
